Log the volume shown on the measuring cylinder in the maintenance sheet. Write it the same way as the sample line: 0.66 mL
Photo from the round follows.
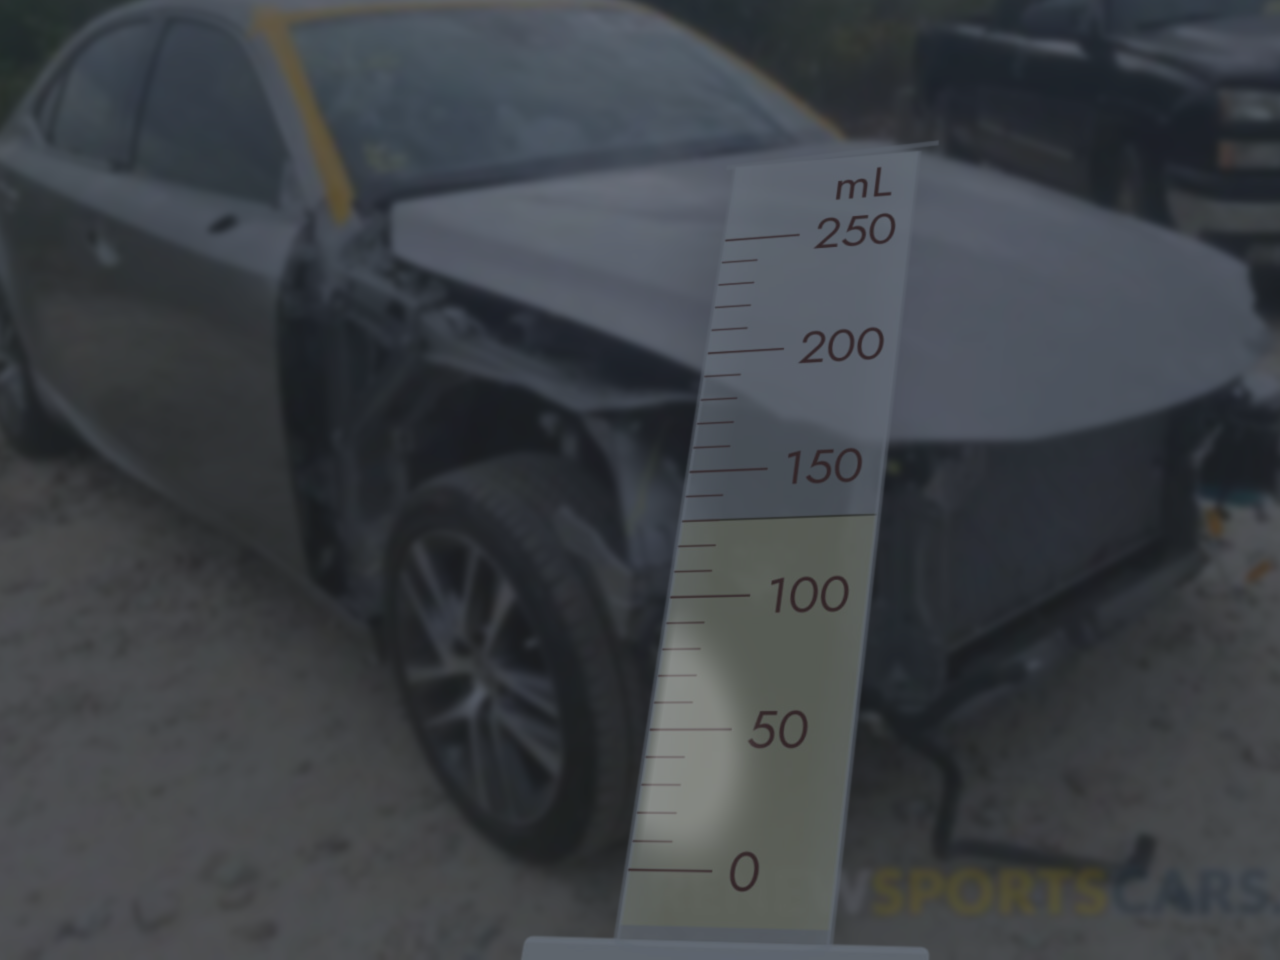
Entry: 130 mL
